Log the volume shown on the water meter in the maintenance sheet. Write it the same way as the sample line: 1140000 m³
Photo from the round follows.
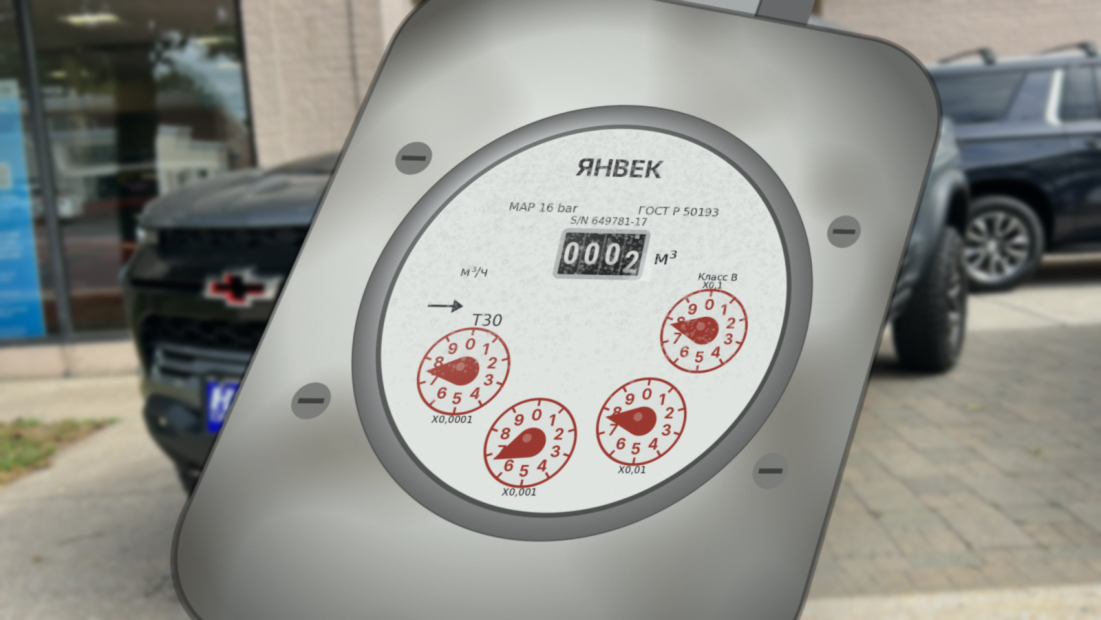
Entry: 1.7767 m³
